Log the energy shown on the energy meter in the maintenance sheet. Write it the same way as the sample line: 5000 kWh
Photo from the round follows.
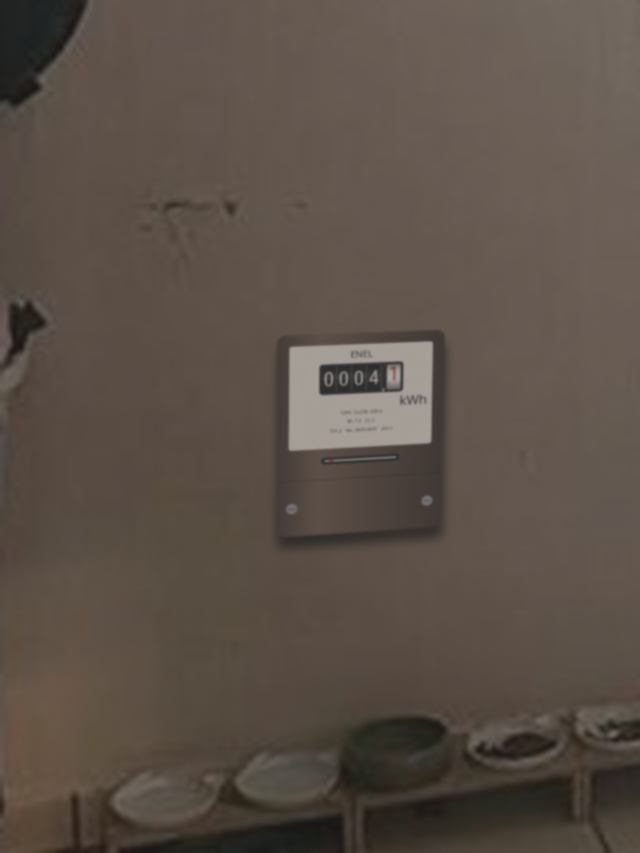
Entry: 4.1 kWh
